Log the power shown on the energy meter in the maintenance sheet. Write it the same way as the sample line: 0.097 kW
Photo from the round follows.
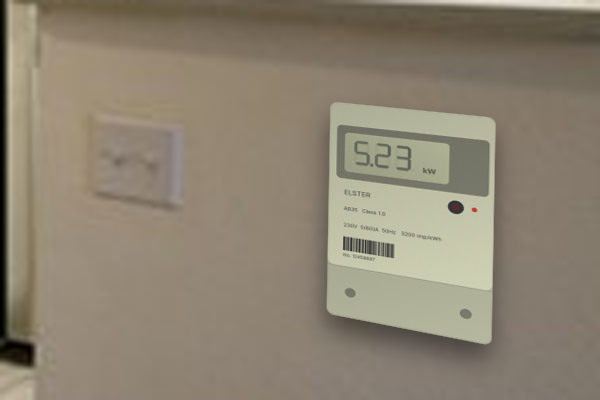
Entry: 5.23 kW
